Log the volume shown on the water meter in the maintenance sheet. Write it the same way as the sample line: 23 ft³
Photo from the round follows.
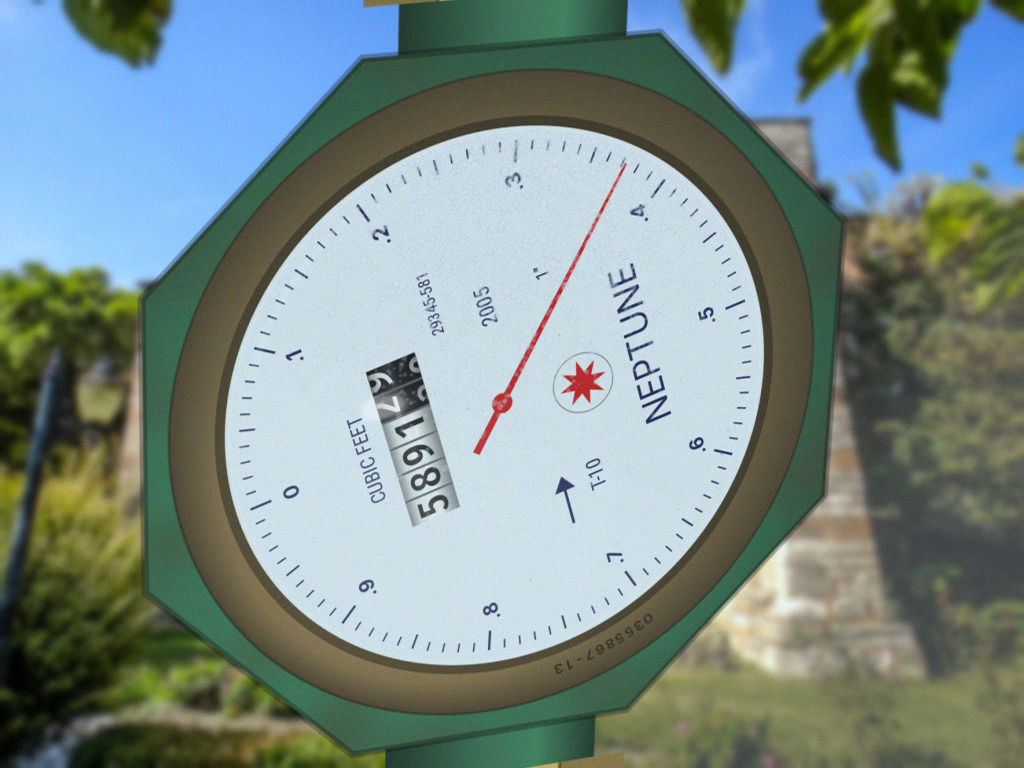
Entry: 589129.37 ft³
